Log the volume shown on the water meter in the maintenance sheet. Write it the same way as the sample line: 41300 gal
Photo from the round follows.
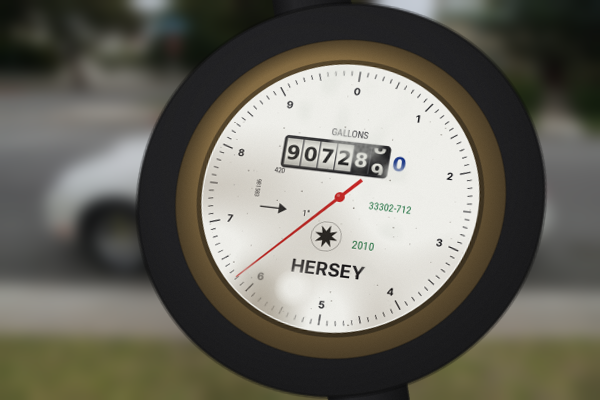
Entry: 9072886.2 gal
